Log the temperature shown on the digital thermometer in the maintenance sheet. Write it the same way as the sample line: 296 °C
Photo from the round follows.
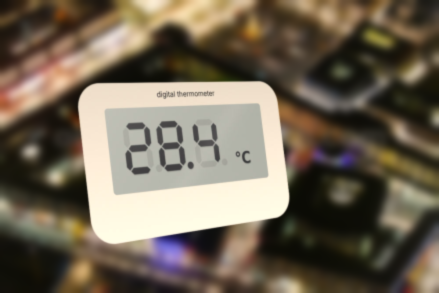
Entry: 28.4 °C
